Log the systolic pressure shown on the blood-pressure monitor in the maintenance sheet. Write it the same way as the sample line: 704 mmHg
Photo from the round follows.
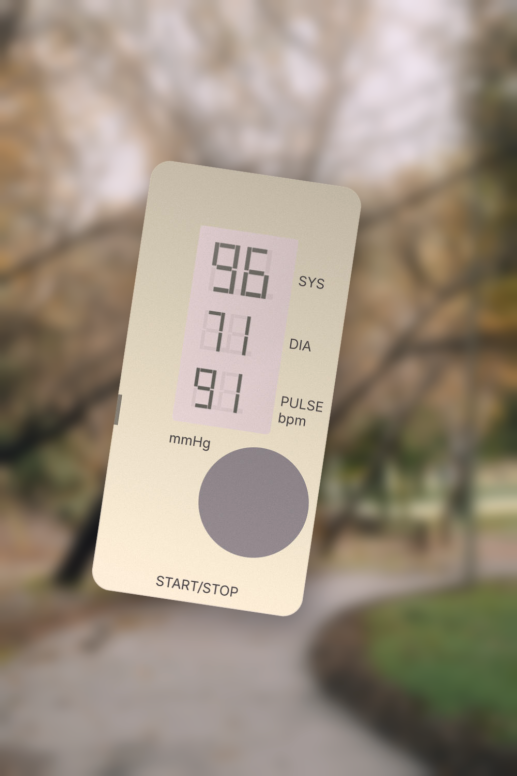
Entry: 96 mmHg
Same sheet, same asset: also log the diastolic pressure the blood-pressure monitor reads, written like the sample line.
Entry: 71 mmHg
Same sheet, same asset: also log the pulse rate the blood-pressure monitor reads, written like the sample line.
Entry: 91 bpm
